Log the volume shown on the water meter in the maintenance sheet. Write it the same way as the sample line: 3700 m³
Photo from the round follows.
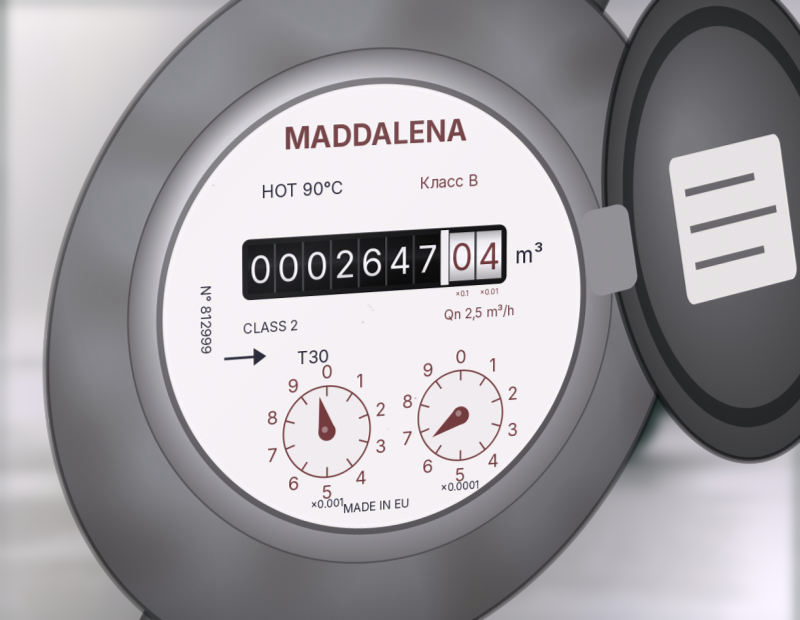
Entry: 2647.0396 m³
